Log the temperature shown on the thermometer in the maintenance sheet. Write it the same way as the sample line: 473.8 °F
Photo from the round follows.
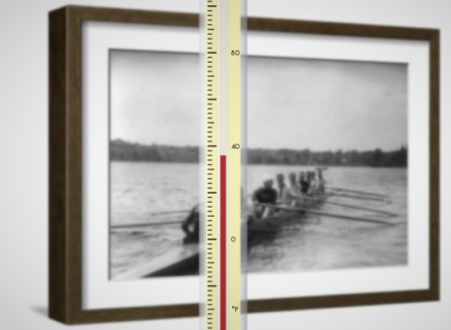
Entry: 36 °F
